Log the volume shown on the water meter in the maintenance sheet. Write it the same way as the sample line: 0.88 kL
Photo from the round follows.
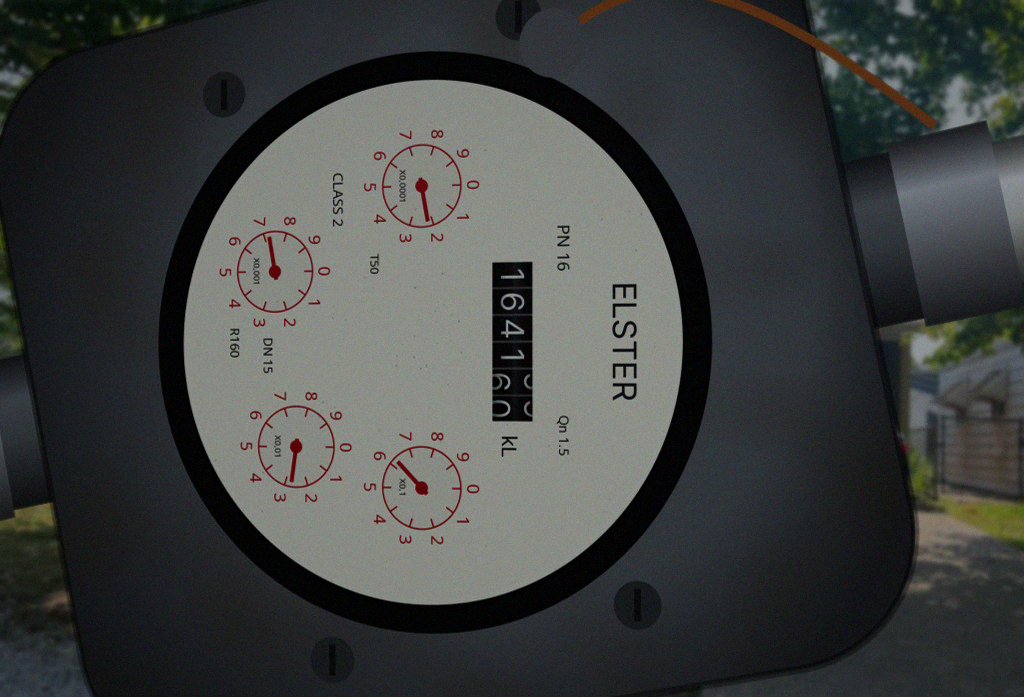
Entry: 164159.6272 kL
